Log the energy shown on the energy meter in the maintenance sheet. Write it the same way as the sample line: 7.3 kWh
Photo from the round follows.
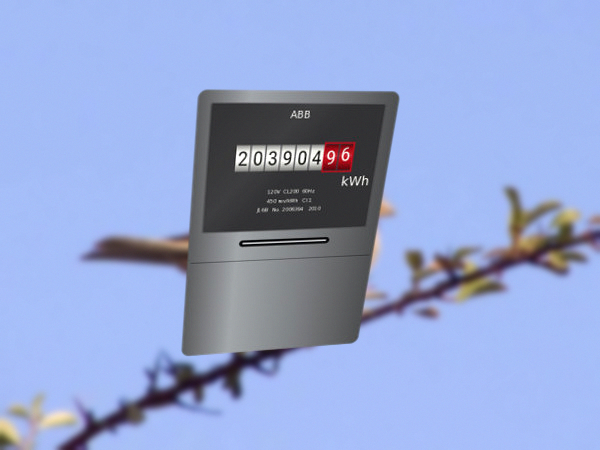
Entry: 203904.96 kWh
